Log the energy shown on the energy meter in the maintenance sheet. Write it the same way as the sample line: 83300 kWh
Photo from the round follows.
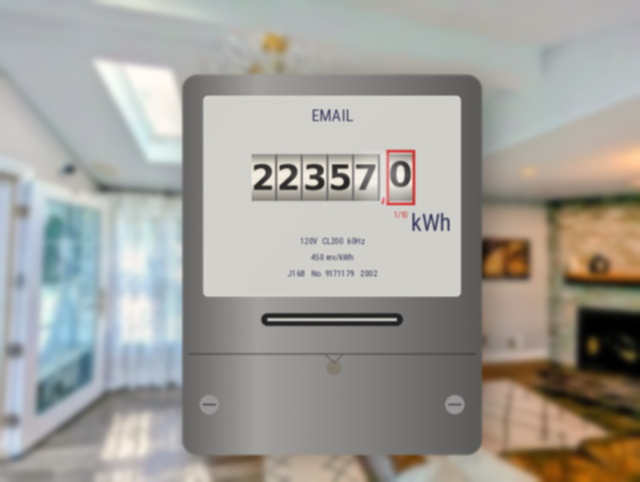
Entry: 22357.0 kWh
